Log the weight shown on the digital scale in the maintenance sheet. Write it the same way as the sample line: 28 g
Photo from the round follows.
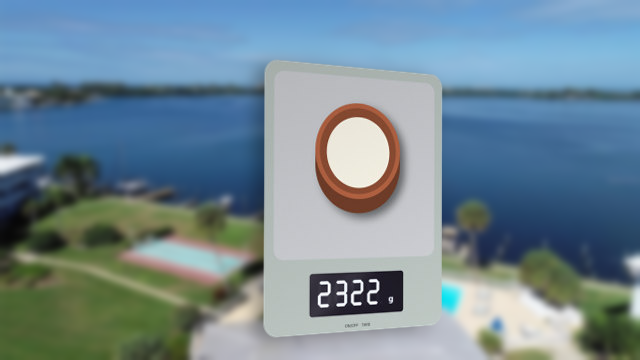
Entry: 2322 g
